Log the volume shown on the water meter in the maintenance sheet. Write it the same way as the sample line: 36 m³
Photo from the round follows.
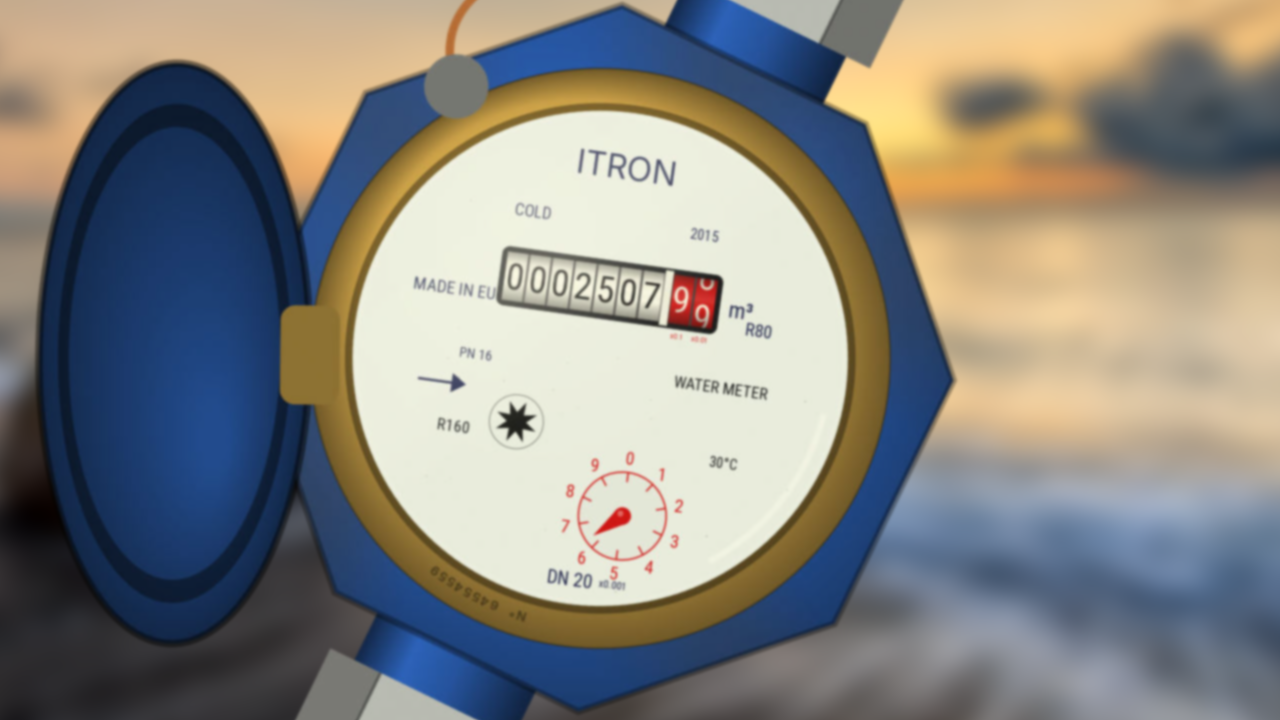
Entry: 2507.986 m³
